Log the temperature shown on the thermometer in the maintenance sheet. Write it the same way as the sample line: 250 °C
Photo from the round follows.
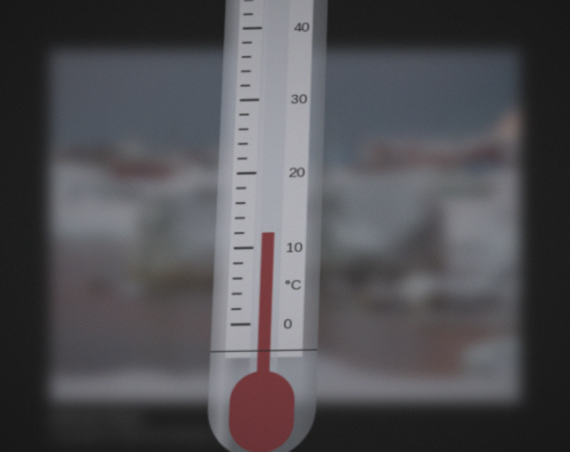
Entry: 12 °C
